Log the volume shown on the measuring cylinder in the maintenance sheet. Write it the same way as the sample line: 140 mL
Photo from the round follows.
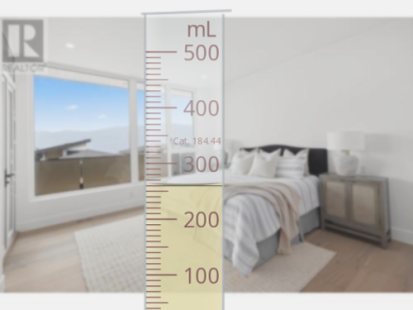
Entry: 260 mL
